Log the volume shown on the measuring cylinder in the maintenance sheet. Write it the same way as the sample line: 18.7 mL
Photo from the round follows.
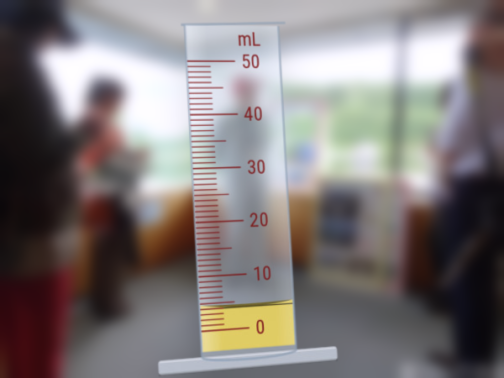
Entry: 4 mL
